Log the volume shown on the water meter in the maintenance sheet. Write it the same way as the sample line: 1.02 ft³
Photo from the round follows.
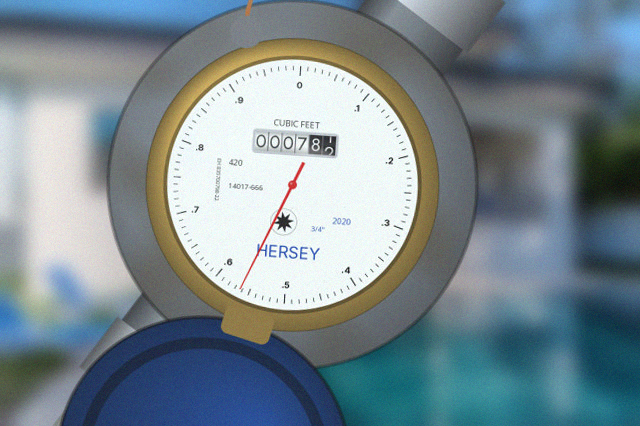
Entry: 781.56 ft³
